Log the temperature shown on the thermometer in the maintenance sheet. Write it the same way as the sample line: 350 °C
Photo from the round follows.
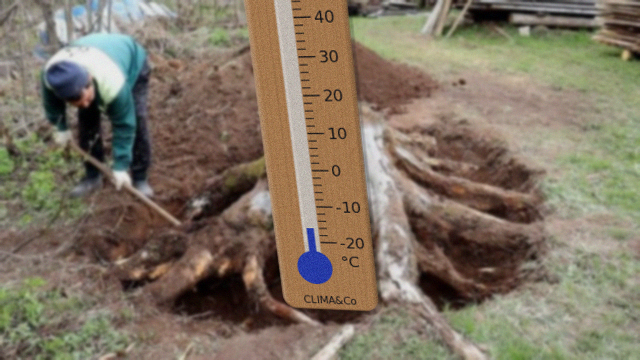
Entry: -16 °C
